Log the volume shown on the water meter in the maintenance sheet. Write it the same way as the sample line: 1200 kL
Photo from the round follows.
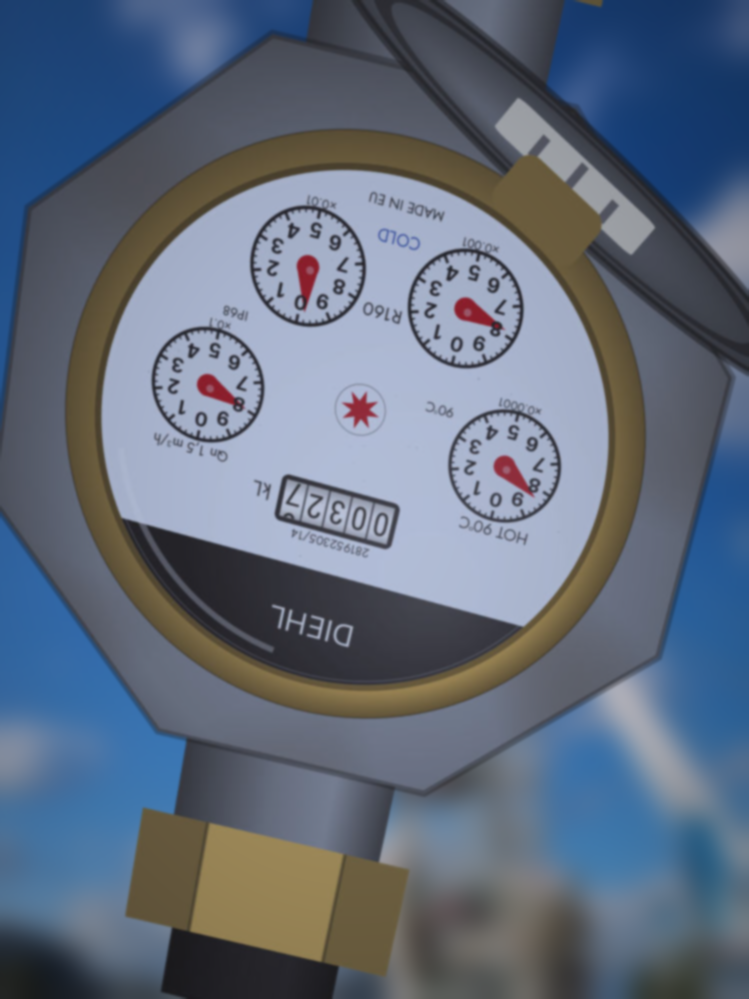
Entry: 326.7978 kL
